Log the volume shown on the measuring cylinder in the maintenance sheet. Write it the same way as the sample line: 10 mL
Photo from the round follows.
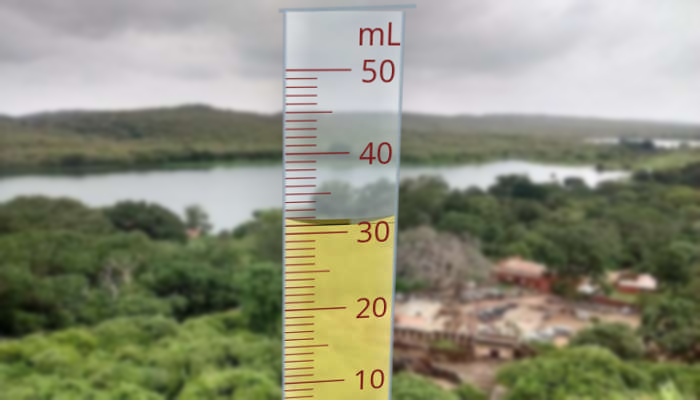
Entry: 31 mL
